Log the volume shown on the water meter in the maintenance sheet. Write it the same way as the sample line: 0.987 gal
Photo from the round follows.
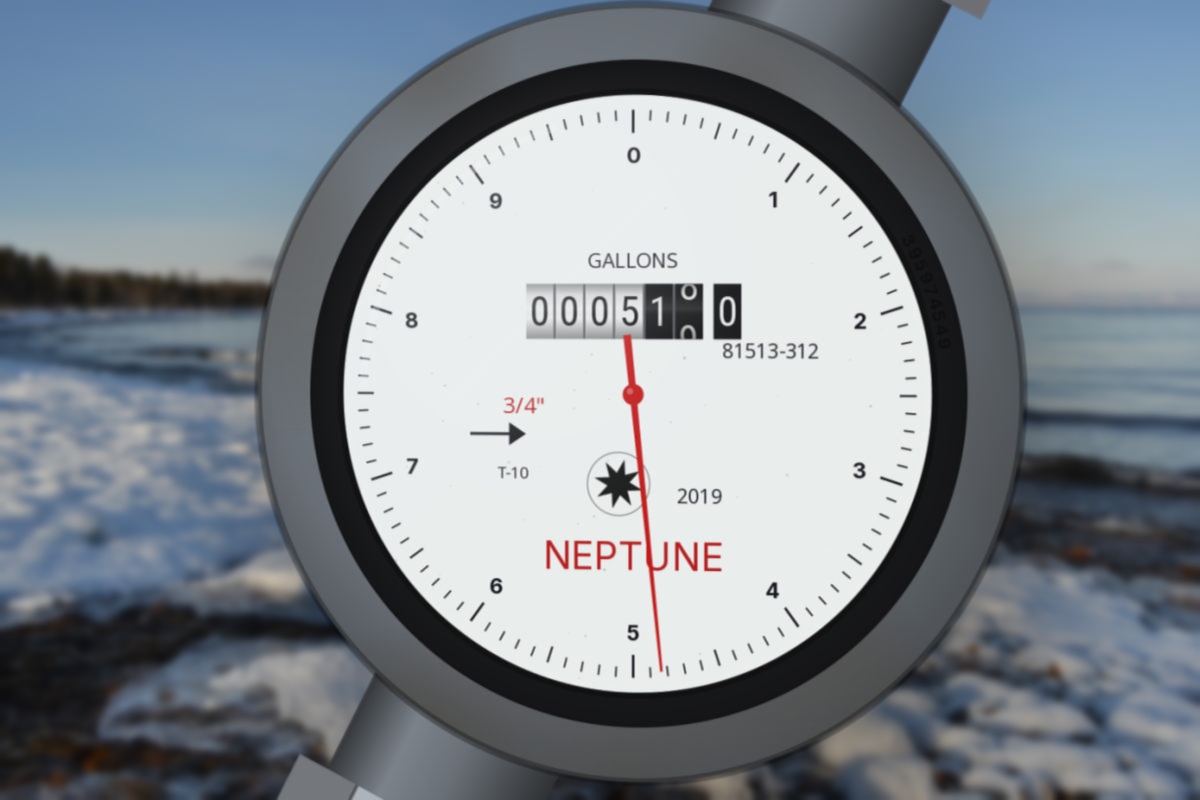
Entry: 5184.8 gal
